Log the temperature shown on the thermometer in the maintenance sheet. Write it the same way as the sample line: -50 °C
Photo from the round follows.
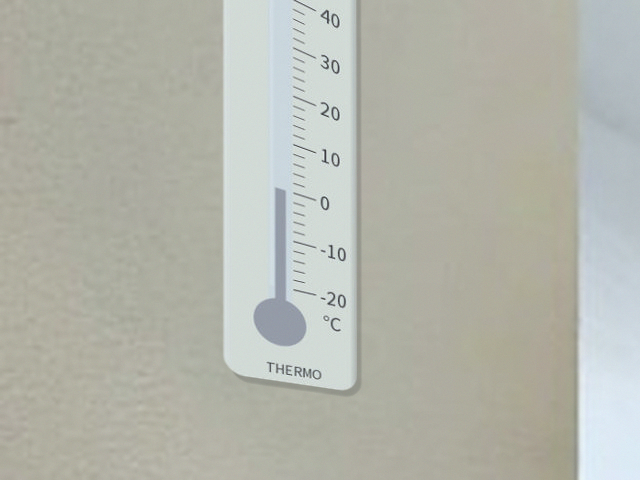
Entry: 0 °C
